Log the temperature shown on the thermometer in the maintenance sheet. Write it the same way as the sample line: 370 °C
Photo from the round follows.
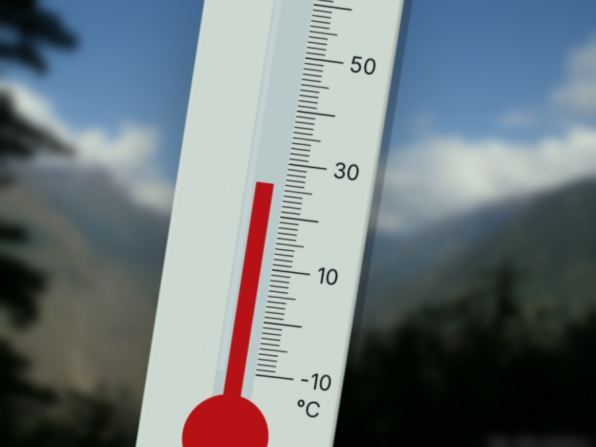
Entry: 26 °C
